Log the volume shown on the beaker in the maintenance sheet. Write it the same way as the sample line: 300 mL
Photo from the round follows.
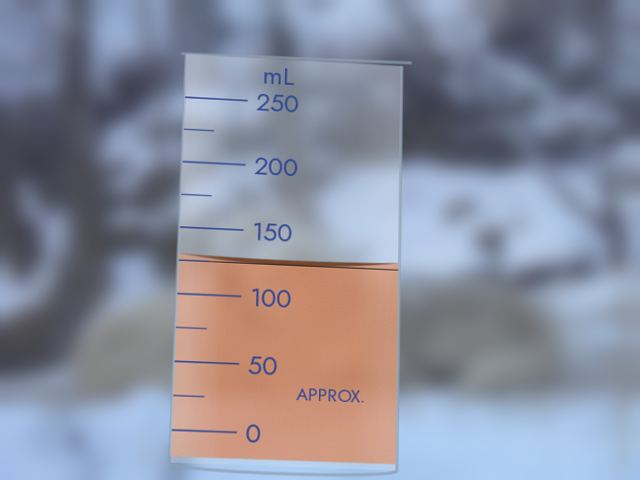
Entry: 125 mL
